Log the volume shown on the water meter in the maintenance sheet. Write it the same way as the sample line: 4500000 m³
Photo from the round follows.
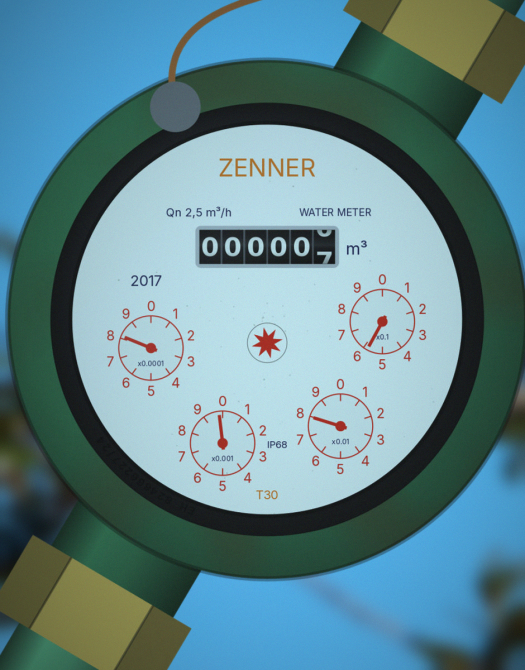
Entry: 6.5798 m³
